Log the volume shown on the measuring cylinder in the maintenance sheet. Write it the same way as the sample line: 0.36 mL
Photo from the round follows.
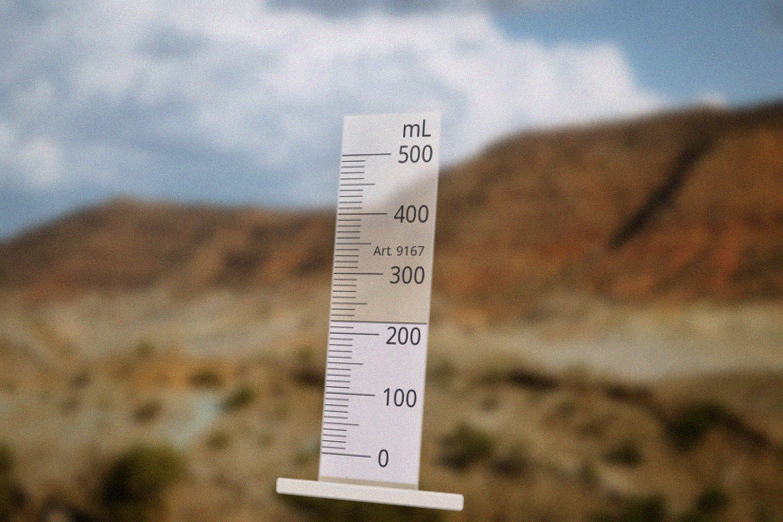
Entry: 220 mL
